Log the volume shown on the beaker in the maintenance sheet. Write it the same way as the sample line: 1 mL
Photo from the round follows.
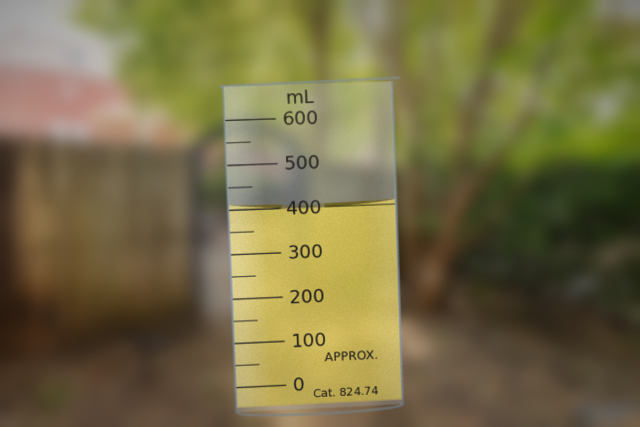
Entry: 400 mL
